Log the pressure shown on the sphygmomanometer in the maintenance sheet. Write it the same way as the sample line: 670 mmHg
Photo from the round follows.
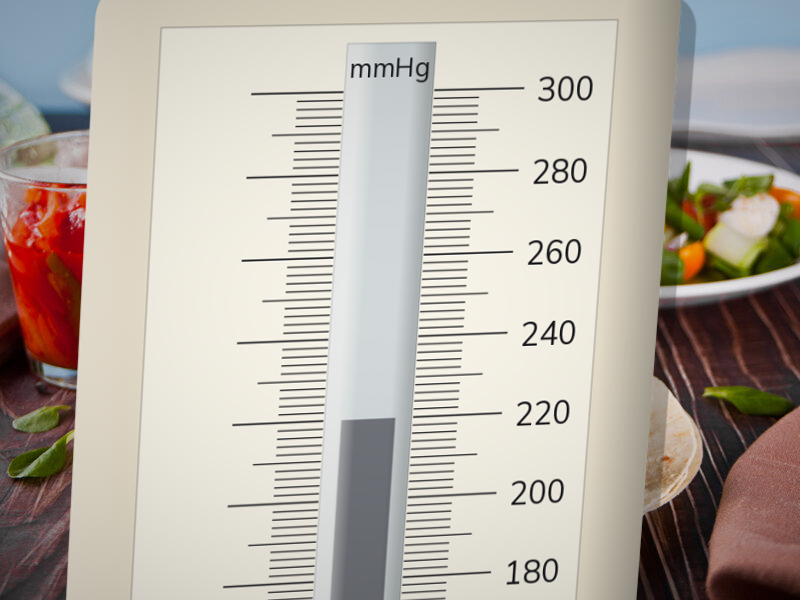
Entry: 220 mmHg
